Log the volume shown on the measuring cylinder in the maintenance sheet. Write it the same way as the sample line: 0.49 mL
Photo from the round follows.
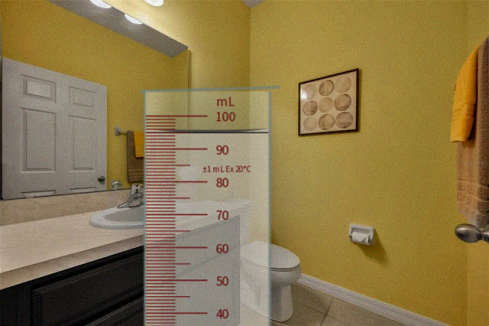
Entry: 95 mL
